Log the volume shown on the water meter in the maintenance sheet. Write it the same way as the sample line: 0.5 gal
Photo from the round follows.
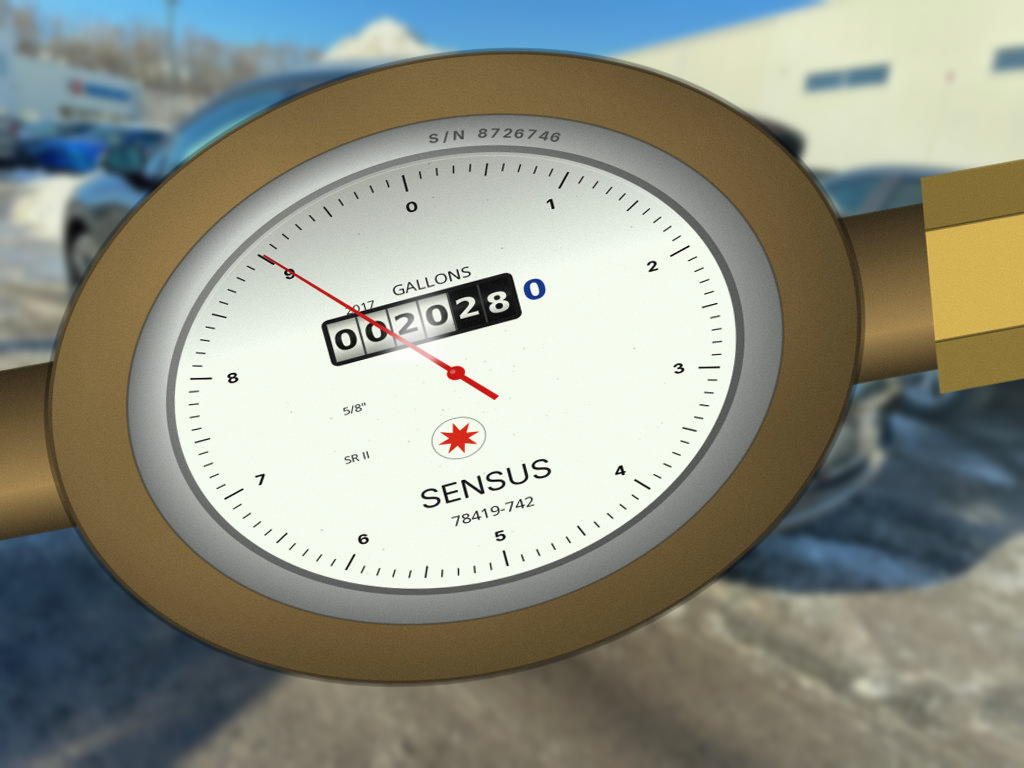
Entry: 20279.0 gal
